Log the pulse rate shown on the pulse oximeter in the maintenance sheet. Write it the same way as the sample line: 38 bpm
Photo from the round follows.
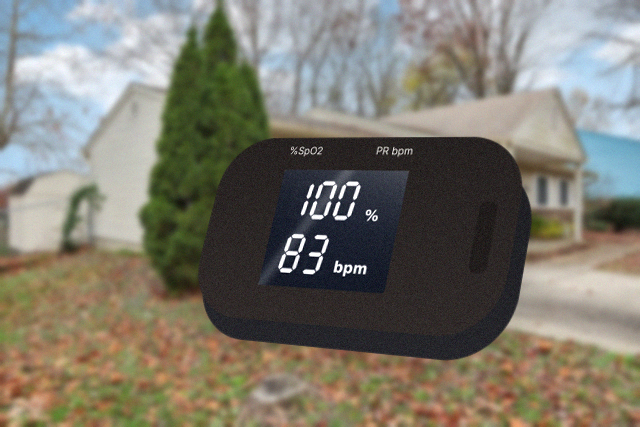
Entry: 83 bpm
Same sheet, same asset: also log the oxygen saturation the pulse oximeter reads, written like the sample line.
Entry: 100 %
